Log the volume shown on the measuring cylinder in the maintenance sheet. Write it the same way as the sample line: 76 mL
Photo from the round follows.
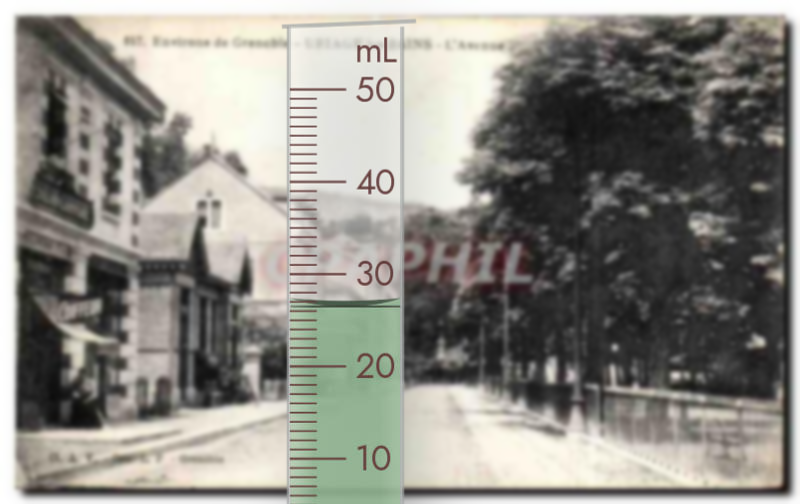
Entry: 26.5 mL
